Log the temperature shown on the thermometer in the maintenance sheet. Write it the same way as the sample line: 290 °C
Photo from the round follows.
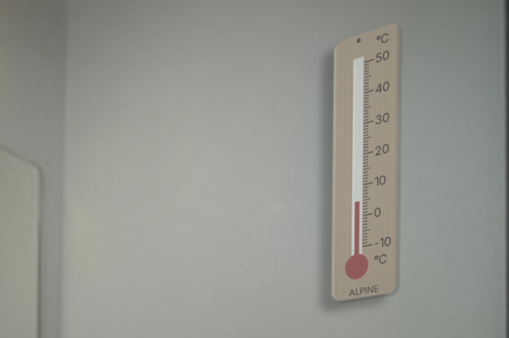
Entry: 5 °C
